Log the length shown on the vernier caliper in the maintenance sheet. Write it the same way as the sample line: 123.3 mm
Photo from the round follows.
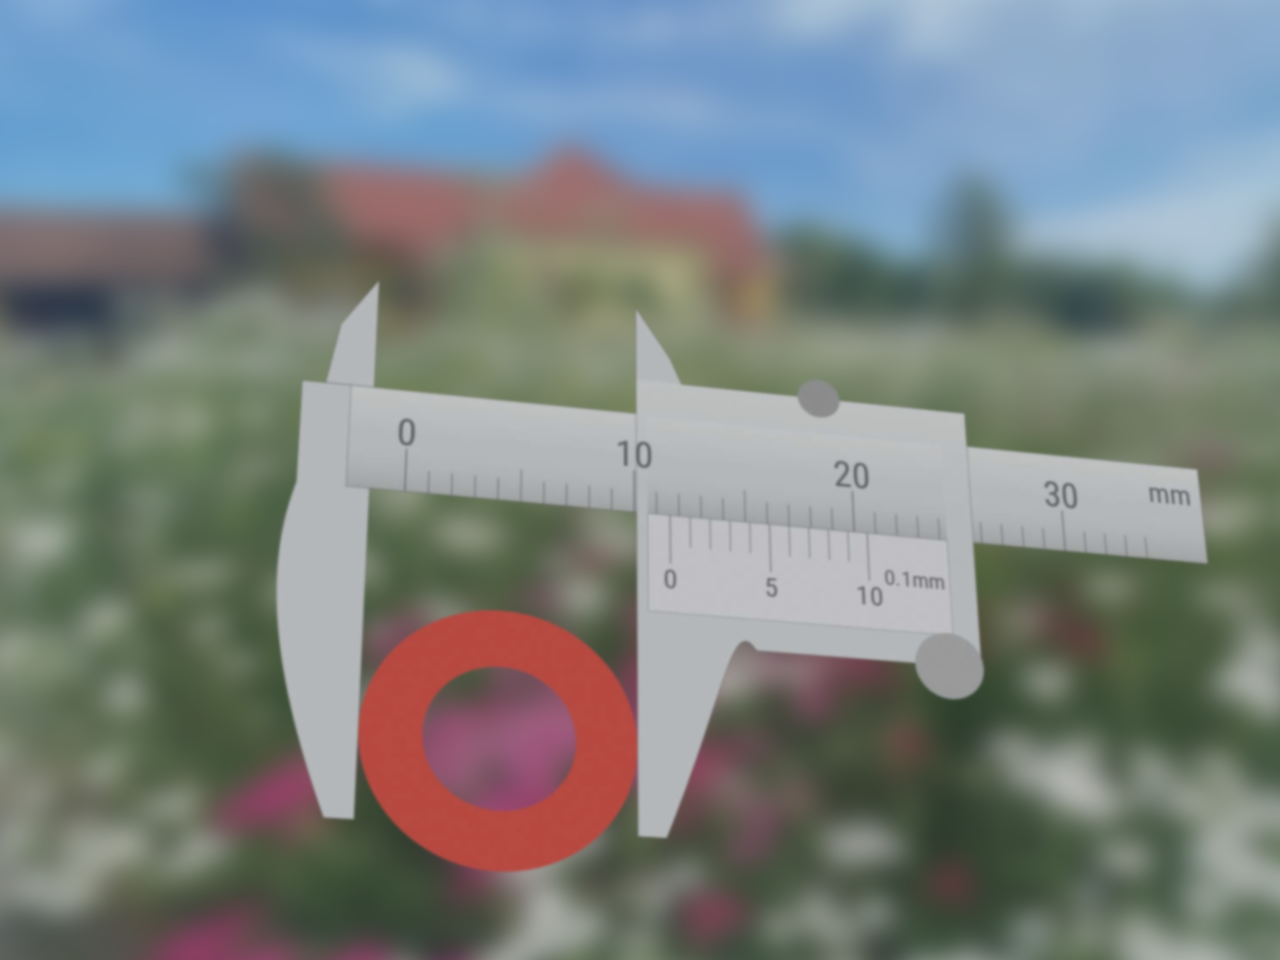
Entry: 11.6 mm
